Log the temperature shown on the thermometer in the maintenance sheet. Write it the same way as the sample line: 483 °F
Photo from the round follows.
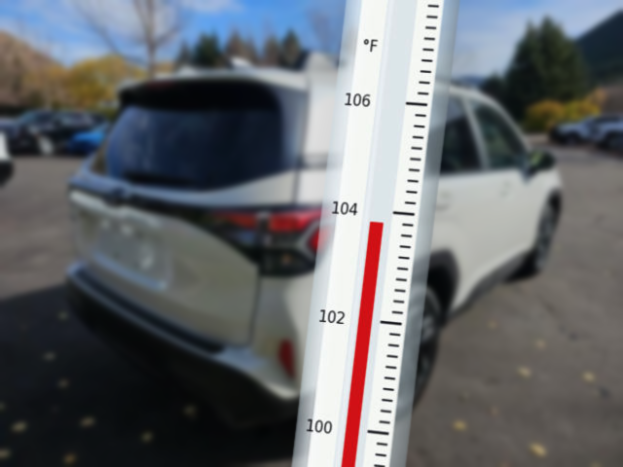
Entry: 103.8 °F
